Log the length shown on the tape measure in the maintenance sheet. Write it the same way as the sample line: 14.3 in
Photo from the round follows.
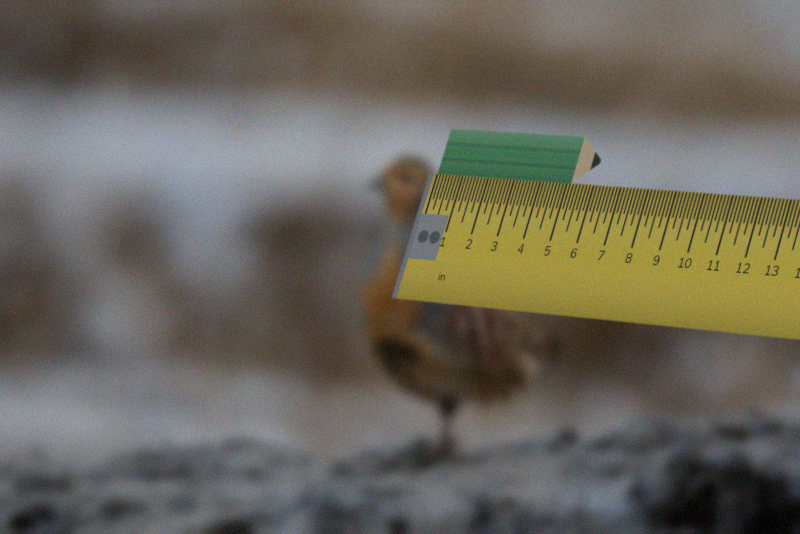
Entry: 6 in
